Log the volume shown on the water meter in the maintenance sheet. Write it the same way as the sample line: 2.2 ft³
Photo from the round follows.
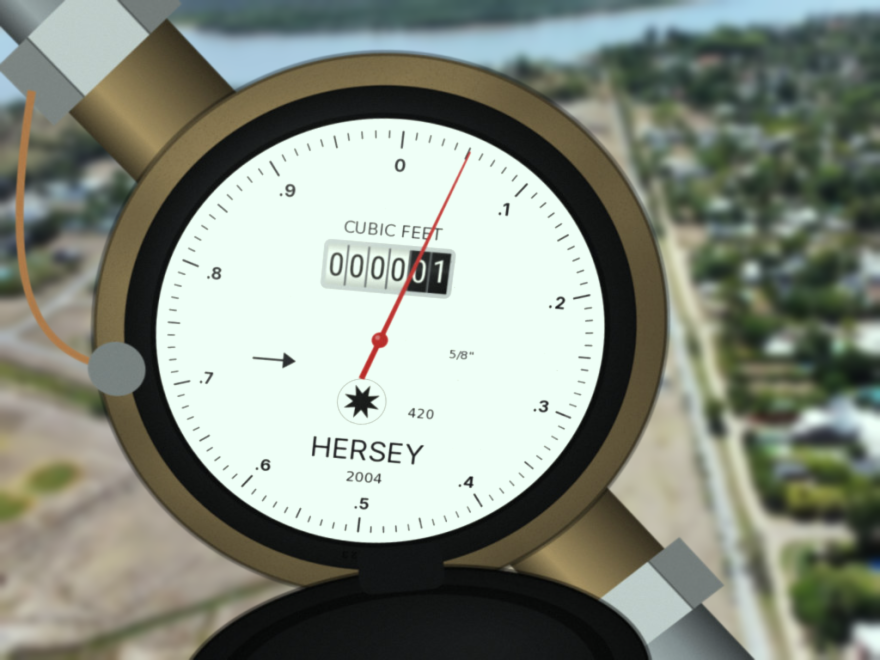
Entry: 1.05 ft³
